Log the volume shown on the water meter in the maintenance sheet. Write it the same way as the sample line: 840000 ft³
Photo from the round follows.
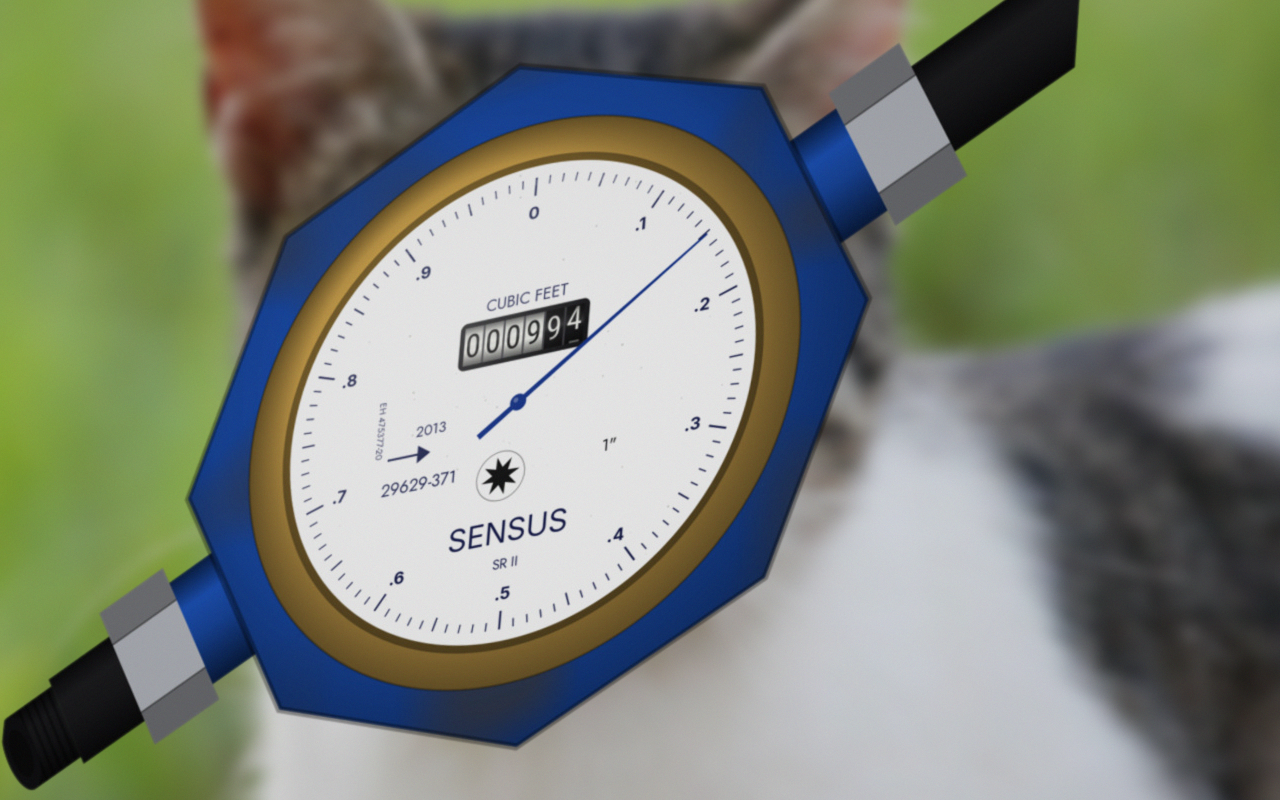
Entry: 994.15 ft³
